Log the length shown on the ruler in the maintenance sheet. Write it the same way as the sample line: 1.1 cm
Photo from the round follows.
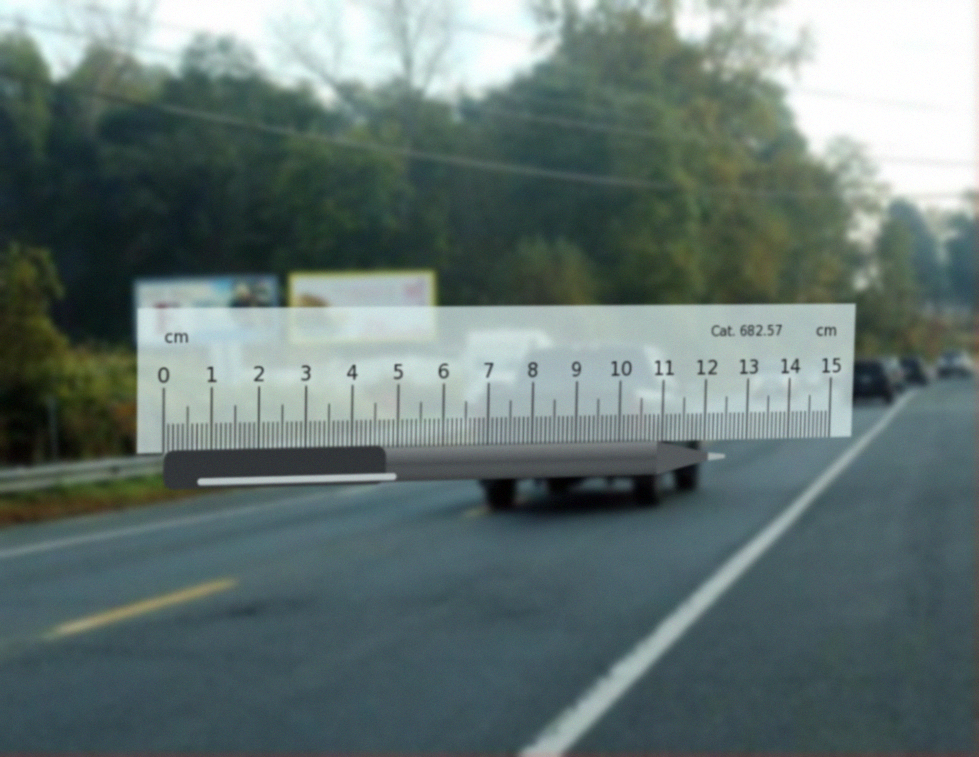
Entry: 12.5 cm
